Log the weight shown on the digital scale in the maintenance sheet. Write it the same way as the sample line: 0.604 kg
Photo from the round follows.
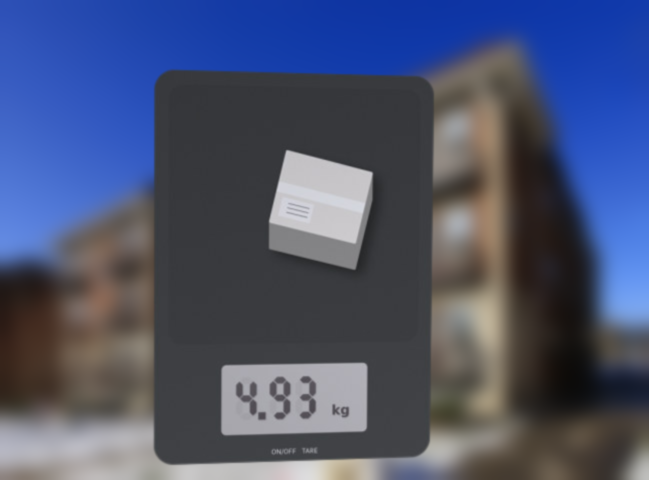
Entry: 4.93 kg
